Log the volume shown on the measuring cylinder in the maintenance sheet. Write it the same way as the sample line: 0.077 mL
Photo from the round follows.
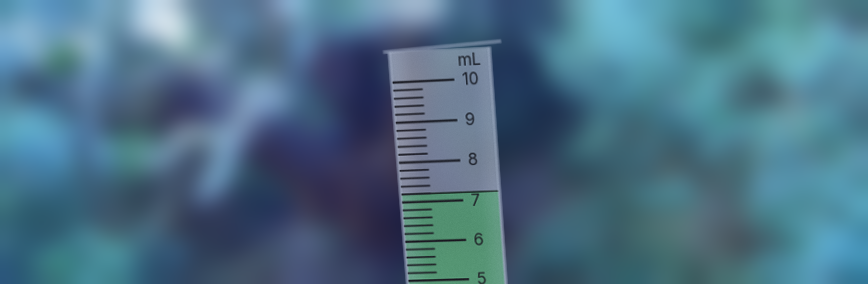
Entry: 7.2 mL
